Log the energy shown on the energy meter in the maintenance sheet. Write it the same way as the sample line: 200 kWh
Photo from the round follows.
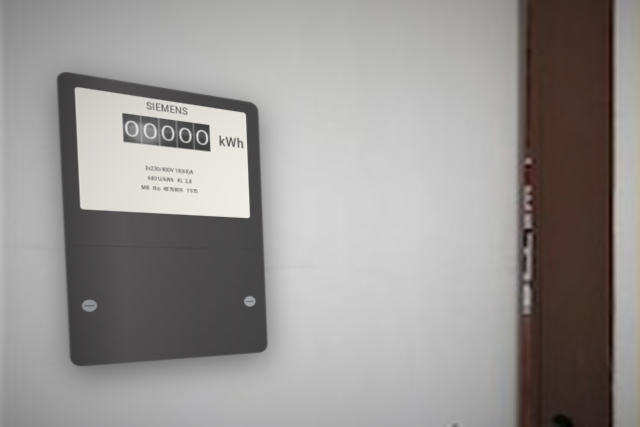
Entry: 0 kWh
